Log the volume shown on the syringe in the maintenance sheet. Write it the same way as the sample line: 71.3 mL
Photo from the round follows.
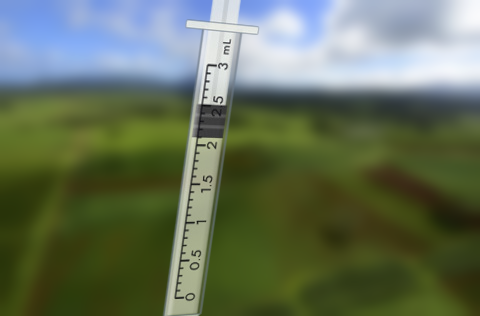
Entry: 2.1 mL
